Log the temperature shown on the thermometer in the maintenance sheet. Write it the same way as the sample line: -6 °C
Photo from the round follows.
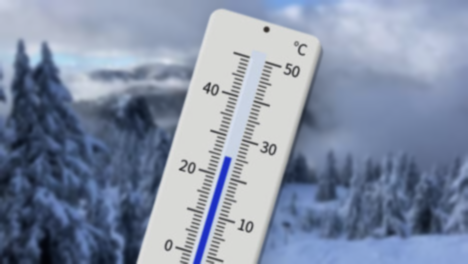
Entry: 25 °C
